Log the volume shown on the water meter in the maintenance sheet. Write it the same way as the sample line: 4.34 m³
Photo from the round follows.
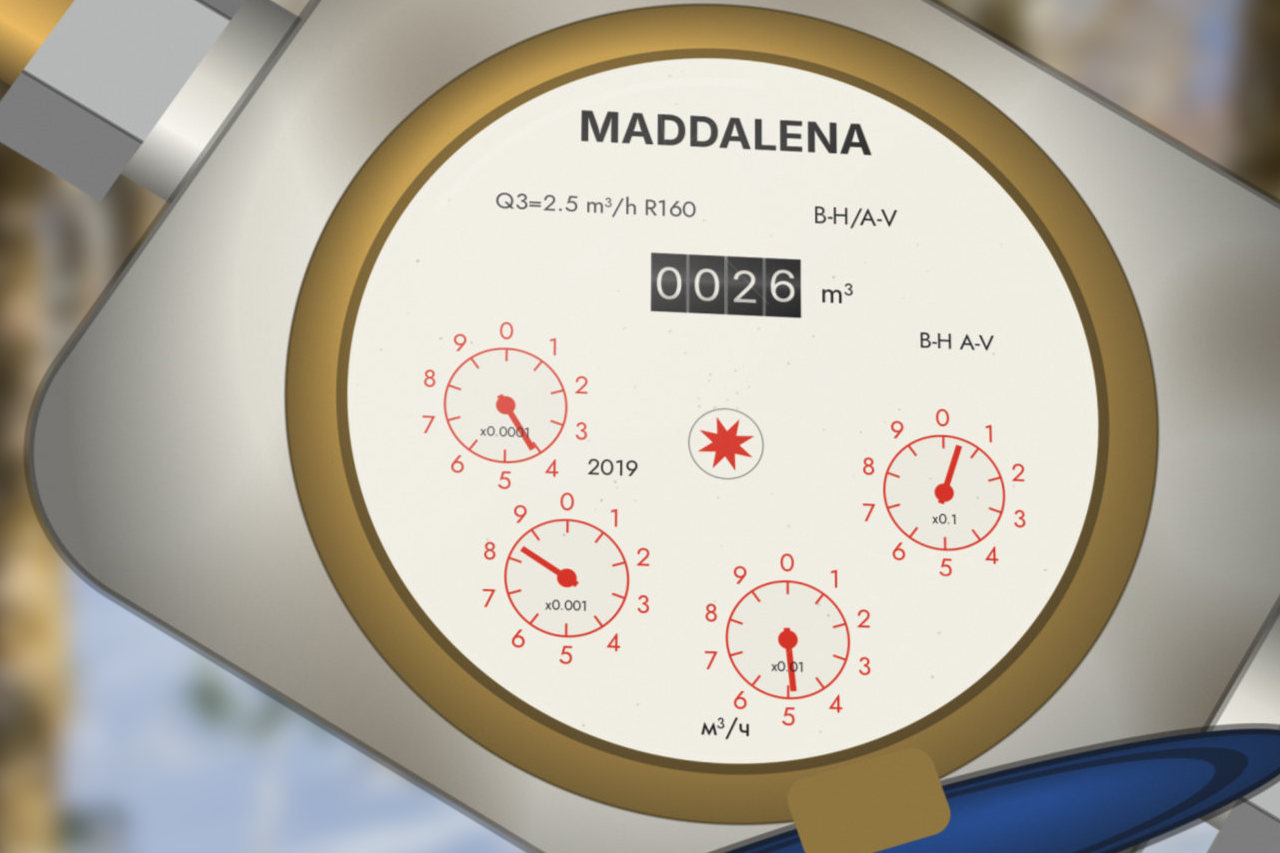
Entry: 26.0484 m³
